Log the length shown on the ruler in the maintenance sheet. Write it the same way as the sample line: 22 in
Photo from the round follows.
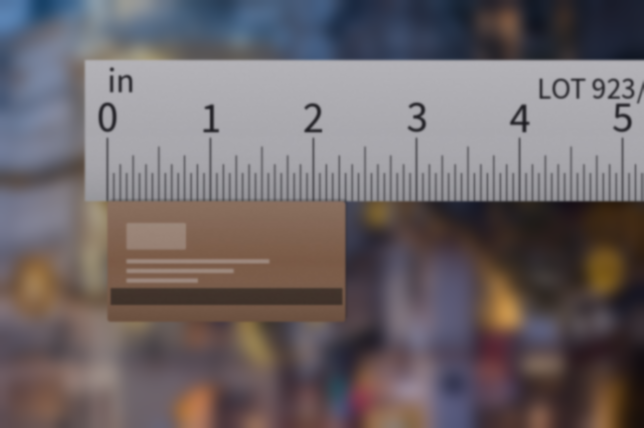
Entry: 2.3125 in
